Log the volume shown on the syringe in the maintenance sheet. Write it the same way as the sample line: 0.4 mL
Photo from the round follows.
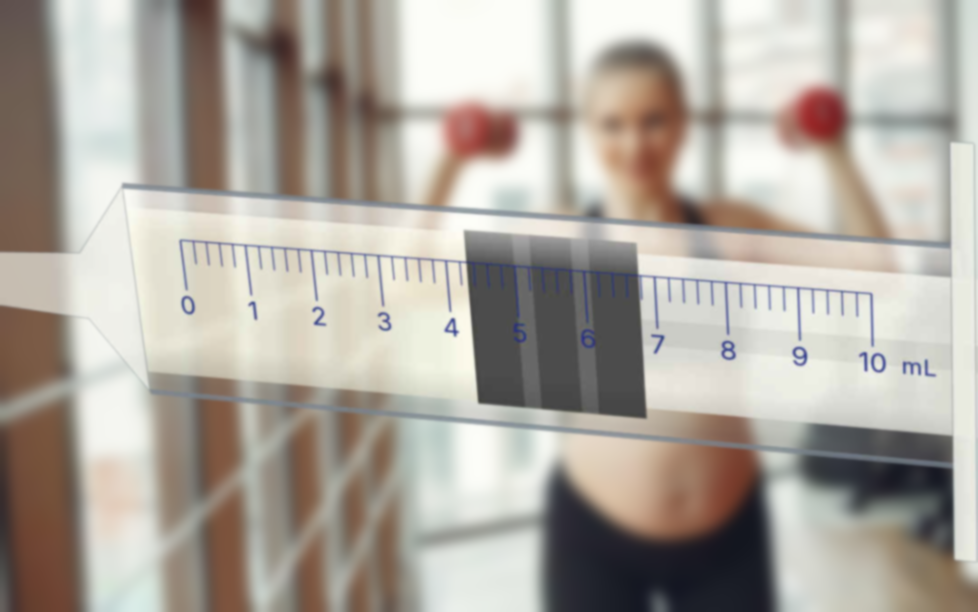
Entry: 4.3 mL
